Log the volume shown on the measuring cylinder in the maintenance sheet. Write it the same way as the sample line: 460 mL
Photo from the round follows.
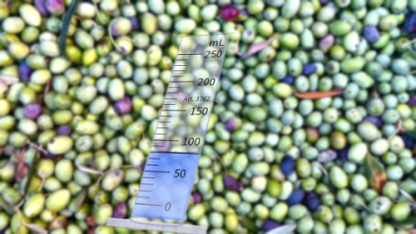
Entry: 80 mL
